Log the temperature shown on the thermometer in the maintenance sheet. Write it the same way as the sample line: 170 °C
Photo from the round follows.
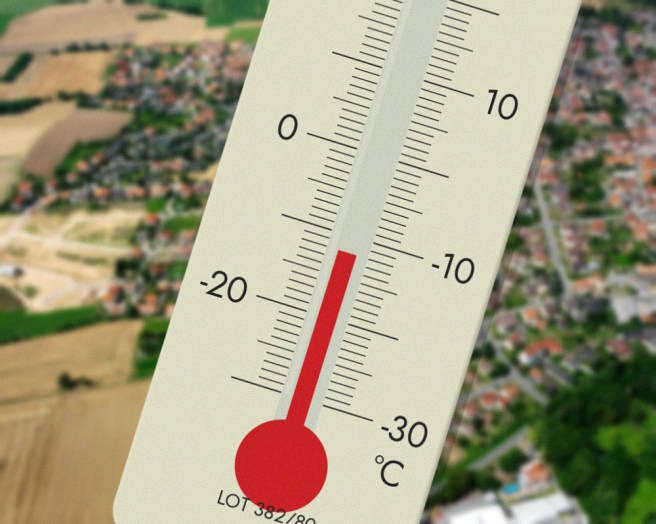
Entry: -12 °C
